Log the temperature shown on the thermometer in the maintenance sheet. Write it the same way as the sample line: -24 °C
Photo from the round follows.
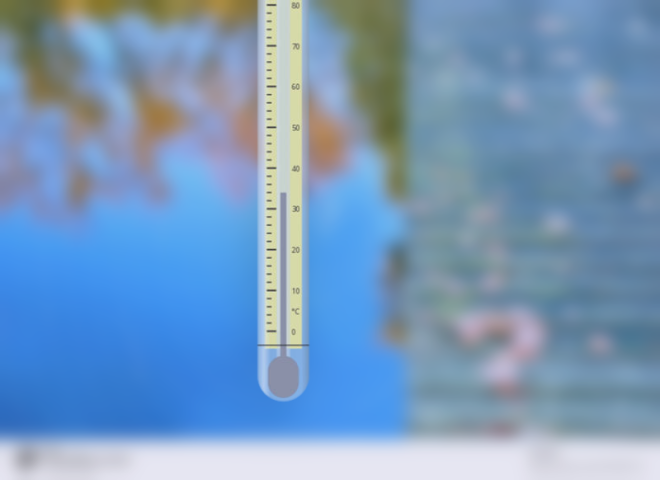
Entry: 34 °C
